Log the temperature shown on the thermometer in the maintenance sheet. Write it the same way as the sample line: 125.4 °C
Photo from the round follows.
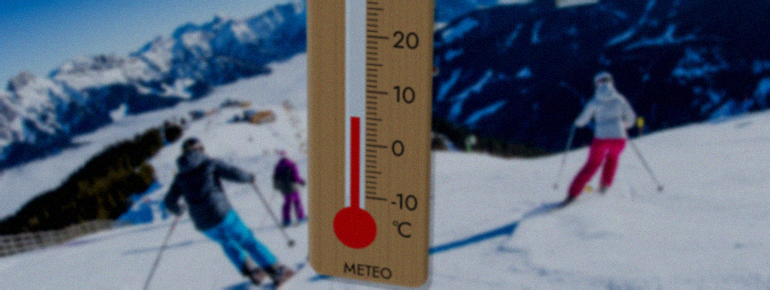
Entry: 5 °C
